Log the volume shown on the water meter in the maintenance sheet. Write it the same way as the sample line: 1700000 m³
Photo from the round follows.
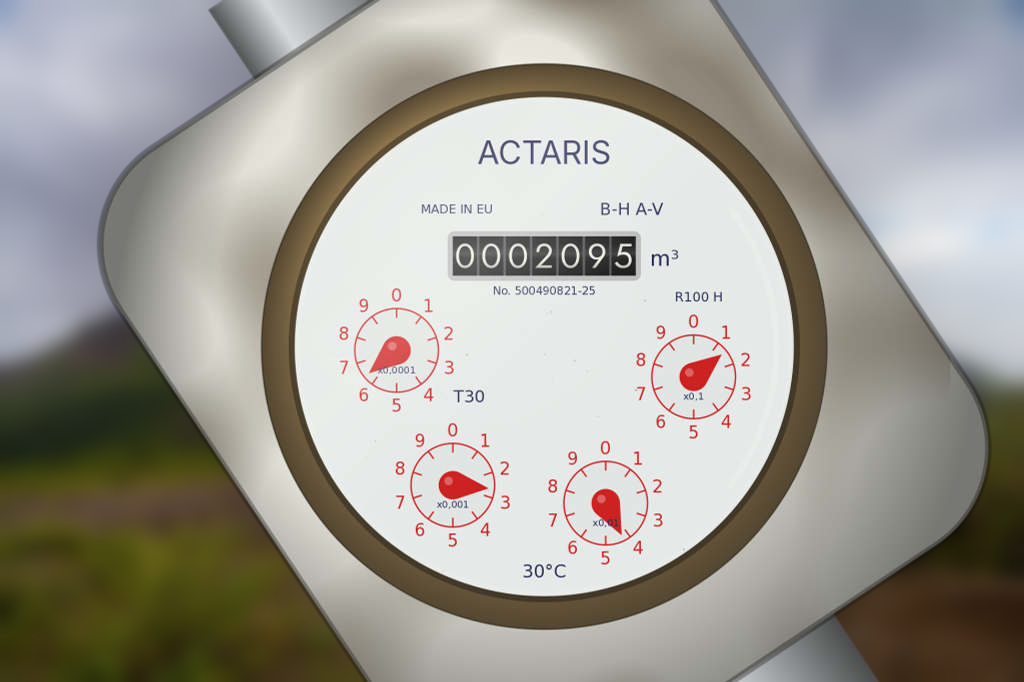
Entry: 2095.1426 m³
